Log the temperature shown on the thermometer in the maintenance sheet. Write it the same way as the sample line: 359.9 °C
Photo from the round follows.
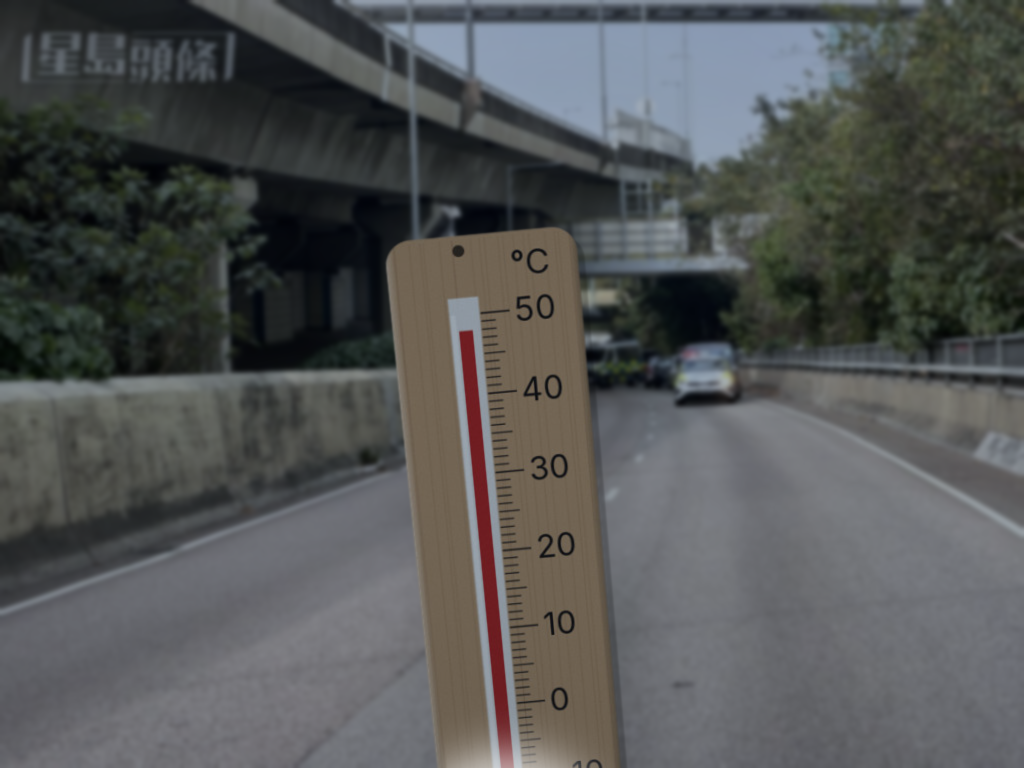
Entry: 48 °C
